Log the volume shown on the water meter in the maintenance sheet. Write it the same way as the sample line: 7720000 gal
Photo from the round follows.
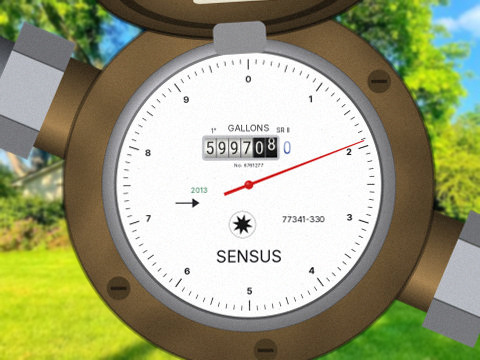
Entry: 5997081.9 gal
